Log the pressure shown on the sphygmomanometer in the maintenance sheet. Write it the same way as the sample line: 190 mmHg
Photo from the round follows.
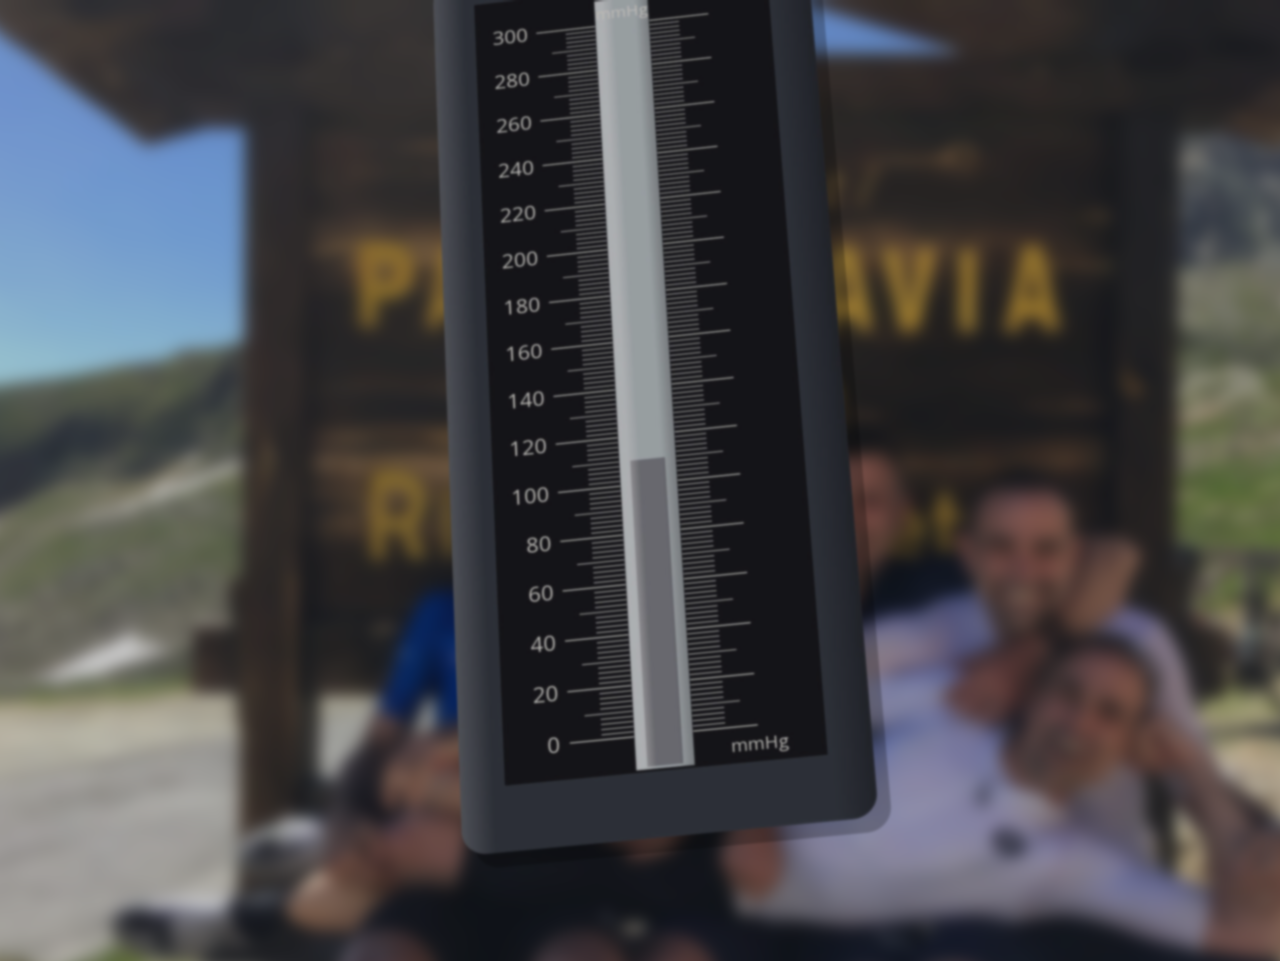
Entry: 110 mmHg
